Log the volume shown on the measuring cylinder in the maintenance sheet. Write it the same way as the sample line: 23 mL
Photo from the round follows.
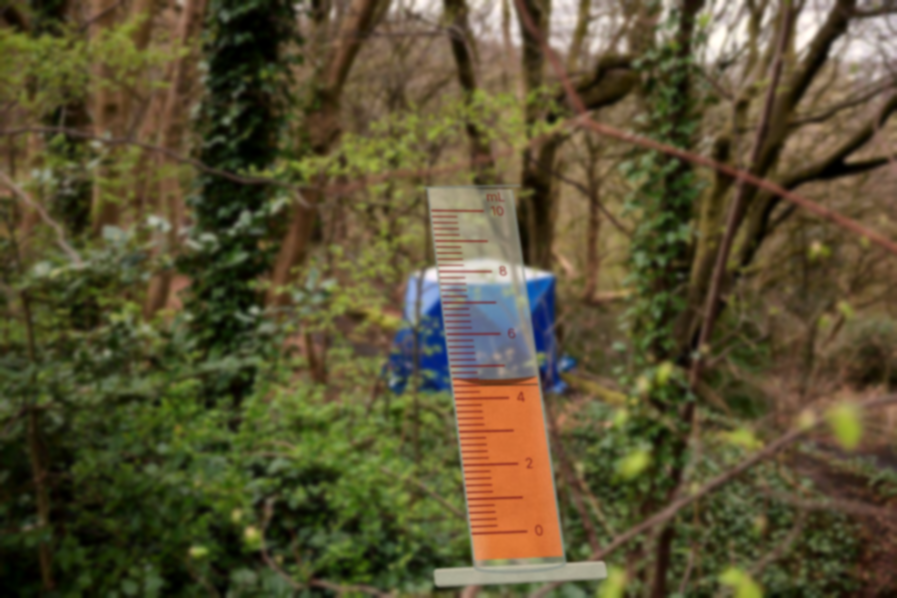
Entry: 4.4 mL
